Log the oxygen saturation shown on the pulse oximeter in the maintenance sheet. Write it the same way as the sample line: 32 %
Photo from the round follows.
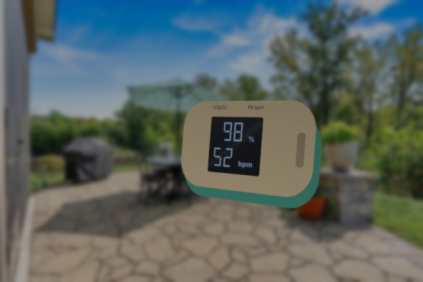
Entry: 98 %
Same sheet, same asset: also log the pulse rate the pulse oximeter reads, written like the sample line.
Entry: 52 bpm
